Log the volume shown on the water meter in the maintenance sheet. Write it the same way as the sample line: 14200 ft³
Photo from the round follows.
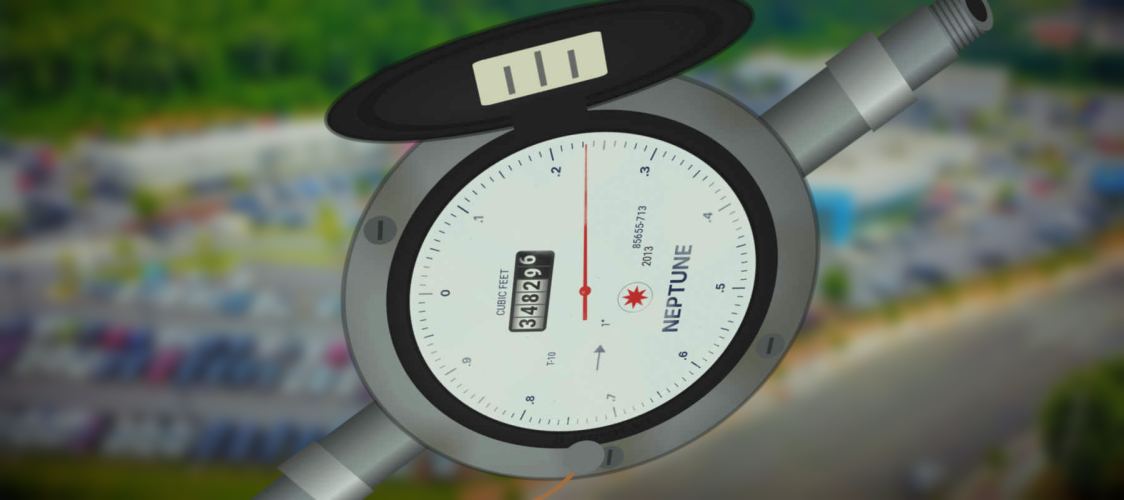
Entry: 348296.23 ft³
